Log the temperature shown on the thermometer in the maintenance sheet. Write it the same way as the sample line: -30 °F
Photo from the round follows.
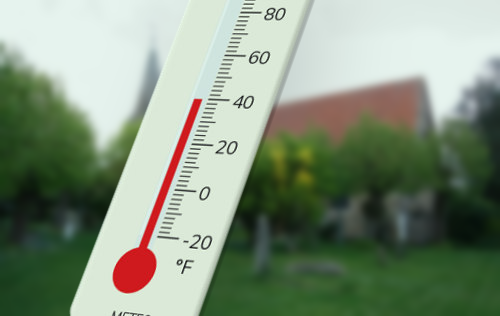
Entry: 40 °F
